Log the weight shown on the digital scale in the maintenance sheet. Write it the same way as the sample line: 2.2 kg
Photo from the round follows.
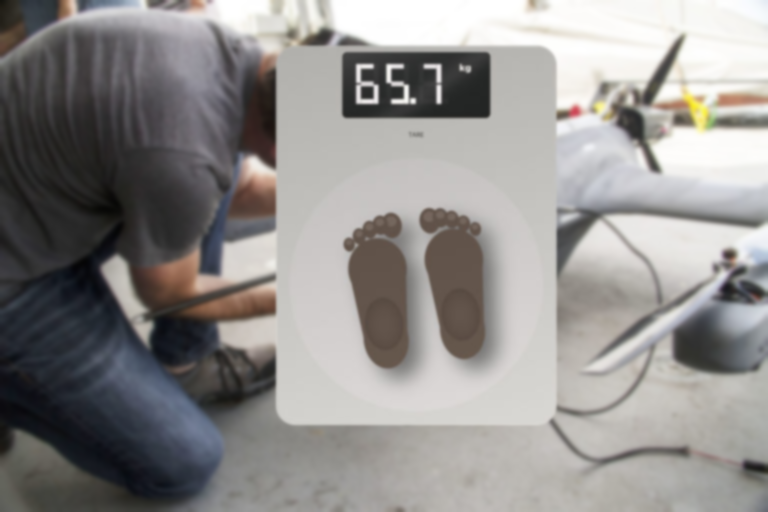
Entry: 65.7 kg
